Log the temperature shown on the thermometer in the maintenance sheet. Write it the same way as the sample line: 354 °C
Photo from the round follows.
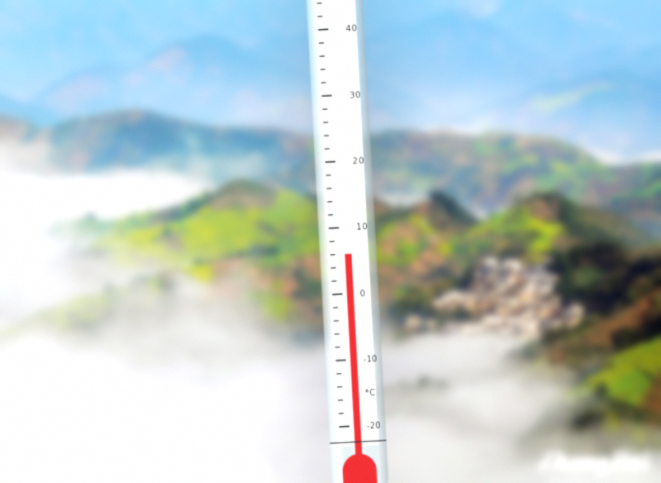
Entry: 6 °C
